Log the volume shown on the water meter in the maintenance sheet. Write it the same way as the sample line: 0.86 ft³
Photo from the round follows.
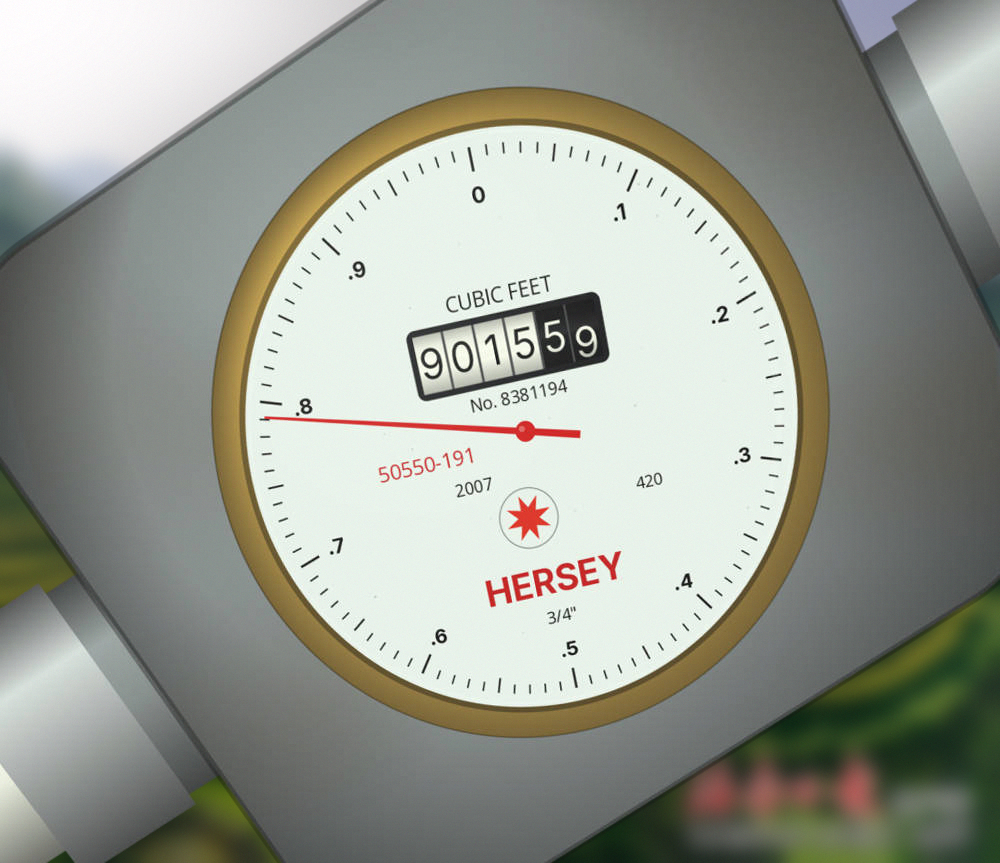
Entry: 901558.79 ft³
